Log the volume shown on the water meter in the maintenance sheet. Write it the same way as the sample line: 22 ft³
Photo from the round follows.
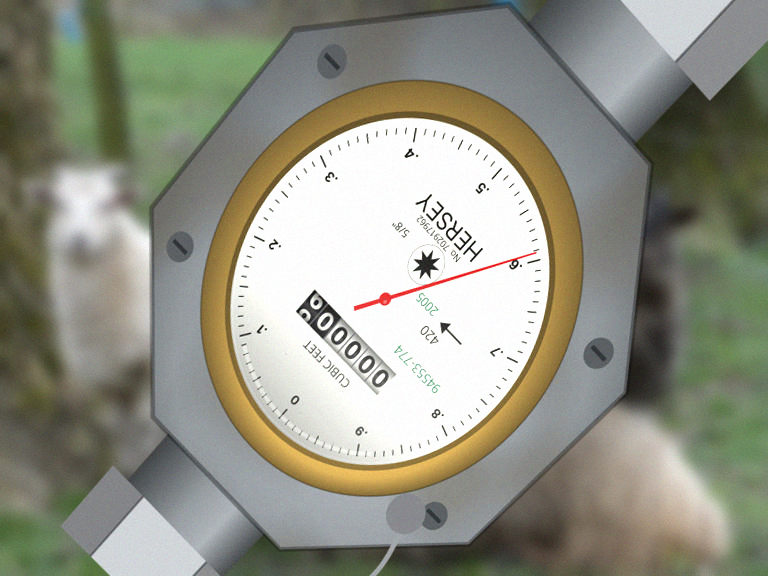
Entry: 8.59 ft³
